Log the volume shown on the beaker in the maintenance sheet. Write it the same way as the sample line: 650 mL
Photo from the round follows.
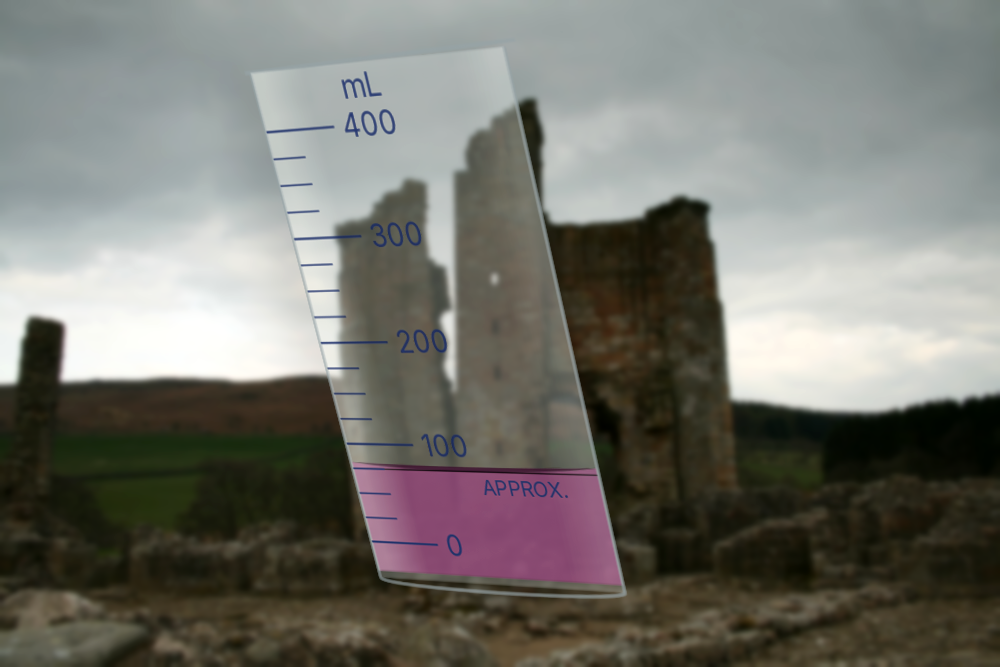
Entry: 75 mL
